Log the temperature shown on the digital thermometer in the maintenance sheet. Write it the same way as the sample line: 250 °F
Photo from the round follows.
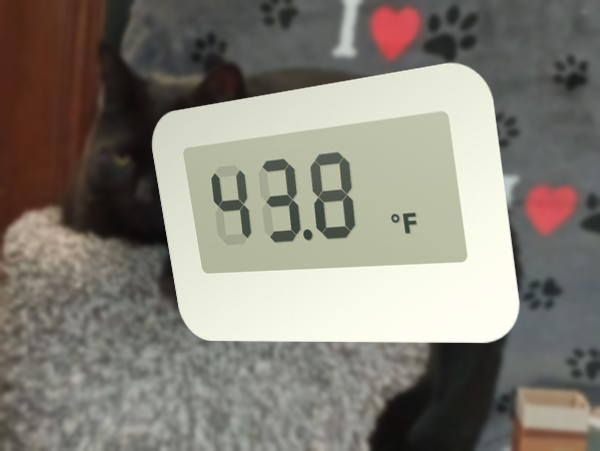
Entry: 43.8 °F
